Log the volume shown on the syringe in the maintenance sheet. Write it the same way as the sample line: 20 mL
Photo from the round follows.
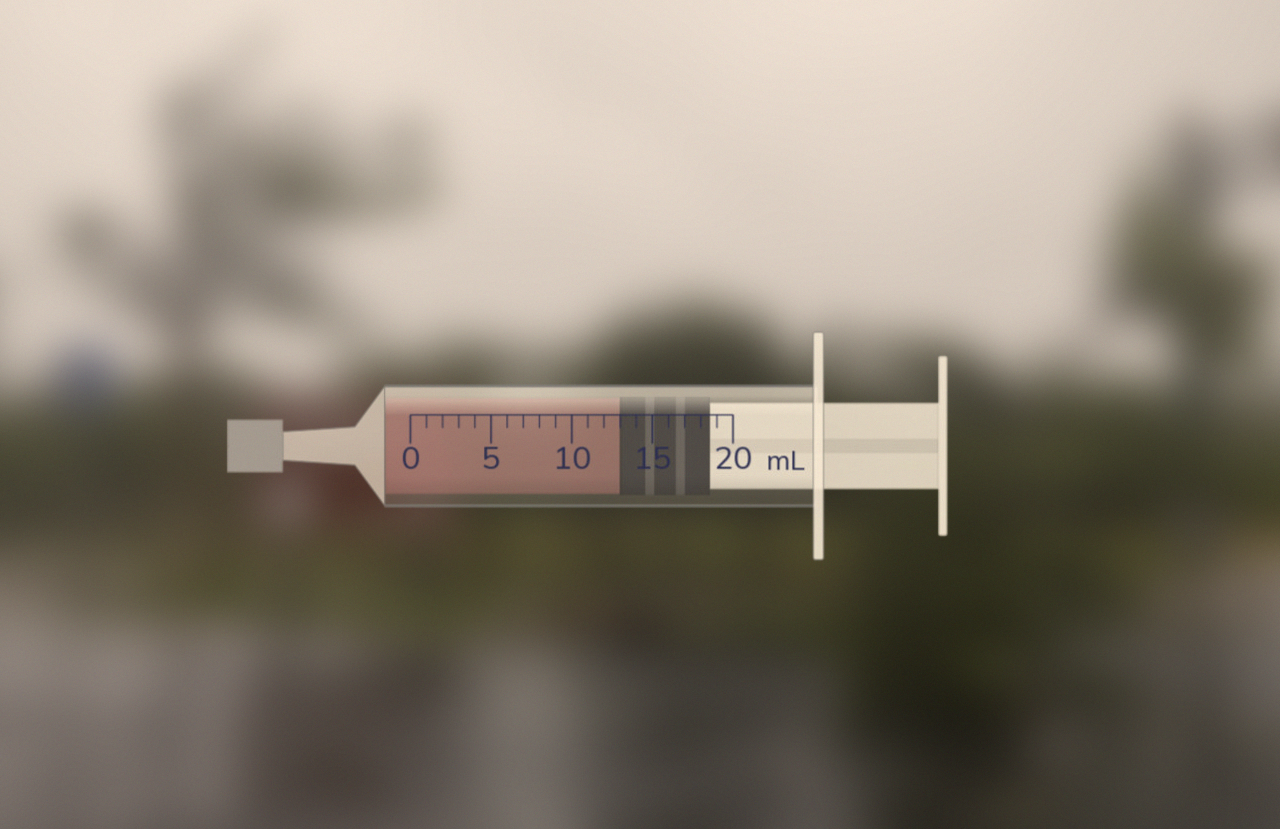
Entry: 13 mL
